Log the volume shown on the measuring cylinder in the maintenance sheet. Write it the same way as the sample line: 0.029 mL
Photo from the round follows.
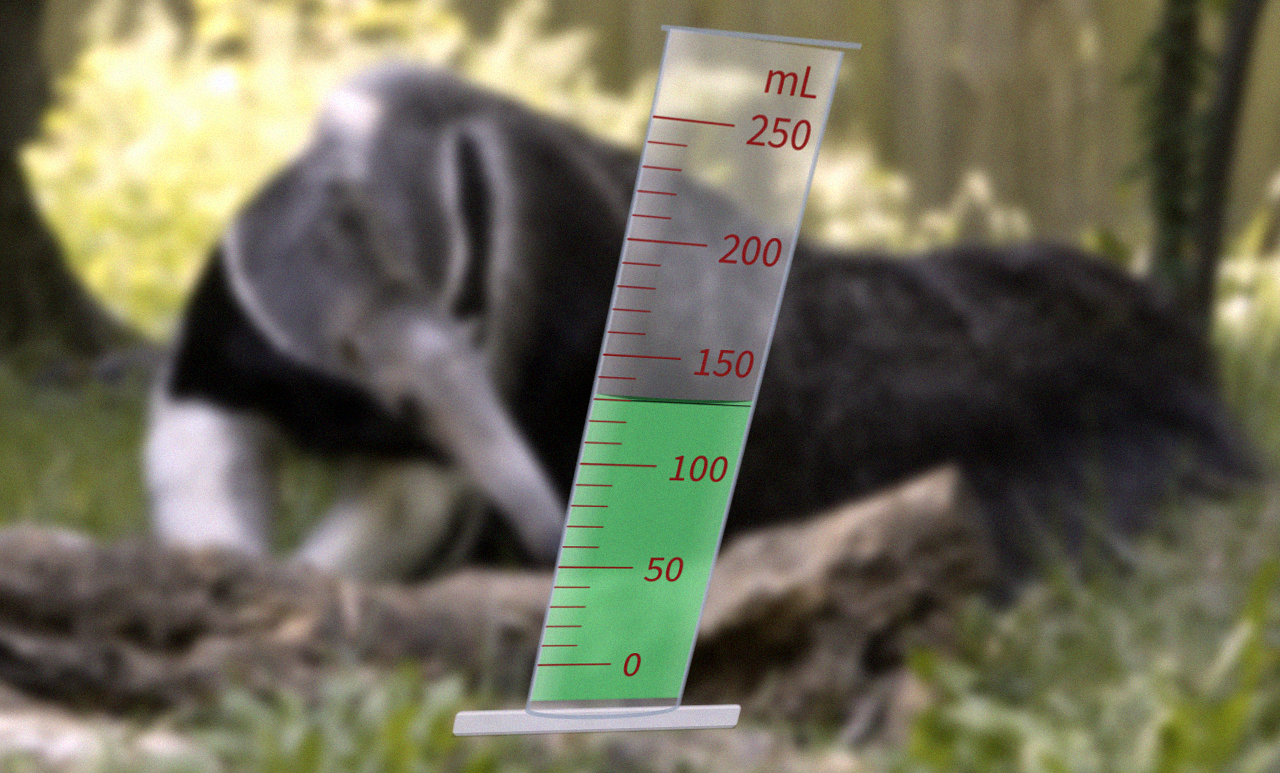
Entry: 130 mL
